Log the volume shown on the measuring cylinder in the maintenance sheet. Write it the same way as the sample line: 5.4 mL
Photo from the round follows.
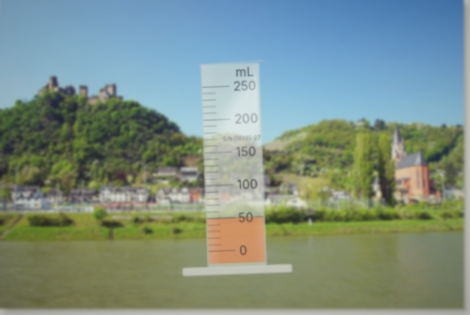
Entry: 50 mL
